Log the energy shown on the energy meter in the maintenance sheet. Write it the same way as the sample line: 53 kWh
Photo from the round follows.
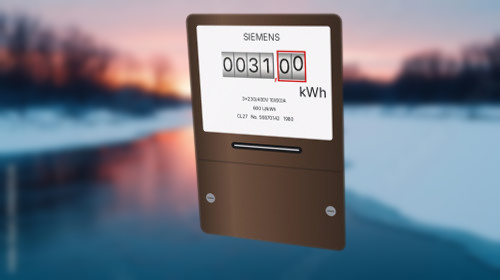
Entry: 31.00 kWh
